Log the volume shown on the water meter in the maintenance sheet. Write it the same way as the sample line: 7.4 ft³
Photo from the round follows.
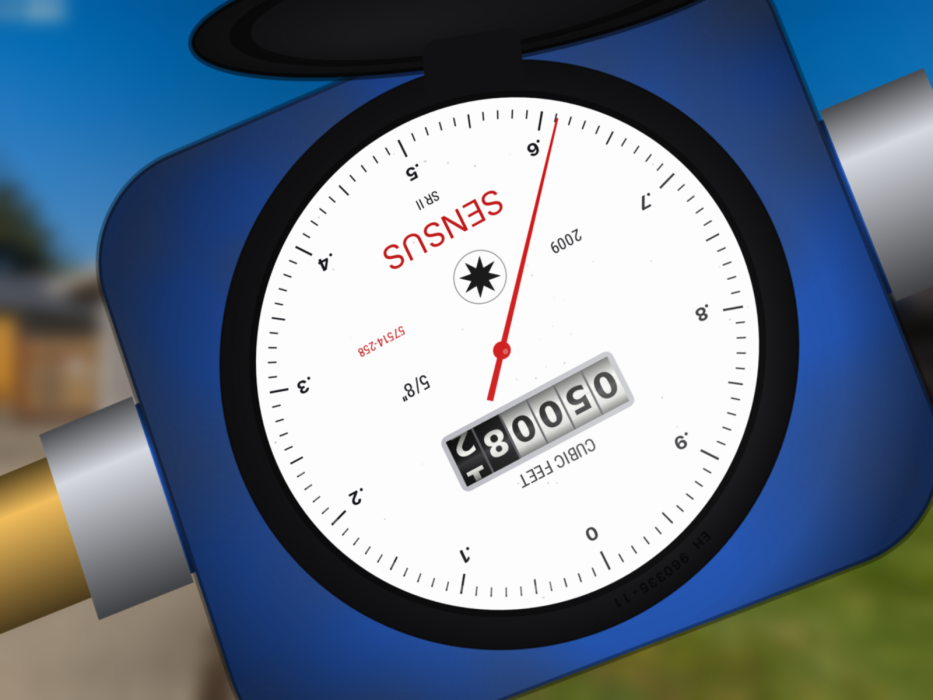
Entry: 50081.61 ft³
